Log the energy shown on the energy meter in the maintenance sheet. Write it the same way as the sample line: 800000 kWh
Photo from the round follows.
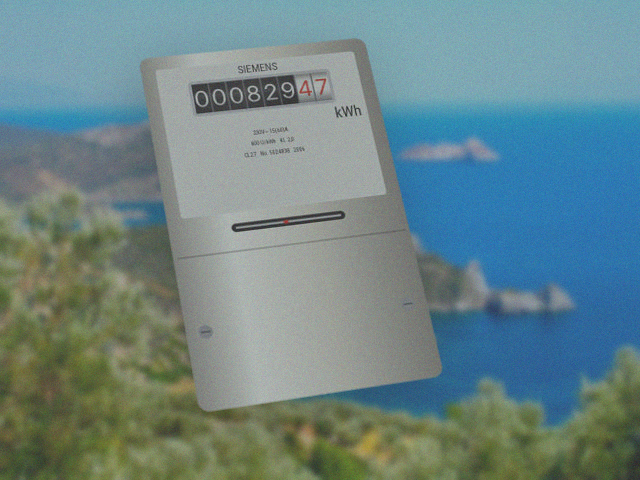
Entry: 829.47 kWh
